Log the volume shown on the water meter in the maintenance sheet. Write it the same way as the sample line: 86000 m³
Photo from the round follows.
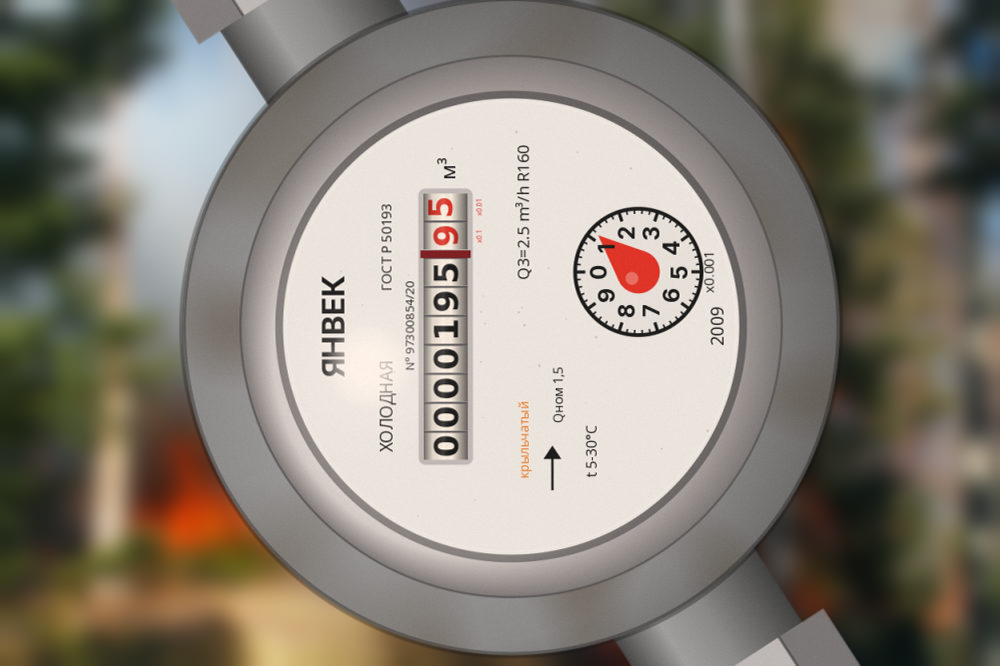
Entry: 195.951 m³
